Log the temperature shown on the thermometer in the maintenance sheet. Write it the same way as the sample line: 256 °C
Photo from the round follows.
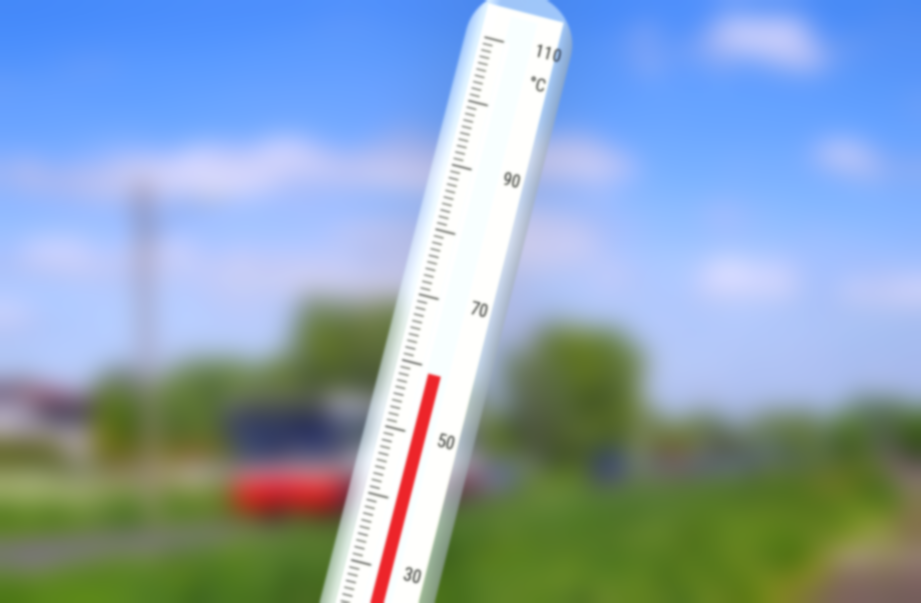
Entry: 59 °C
